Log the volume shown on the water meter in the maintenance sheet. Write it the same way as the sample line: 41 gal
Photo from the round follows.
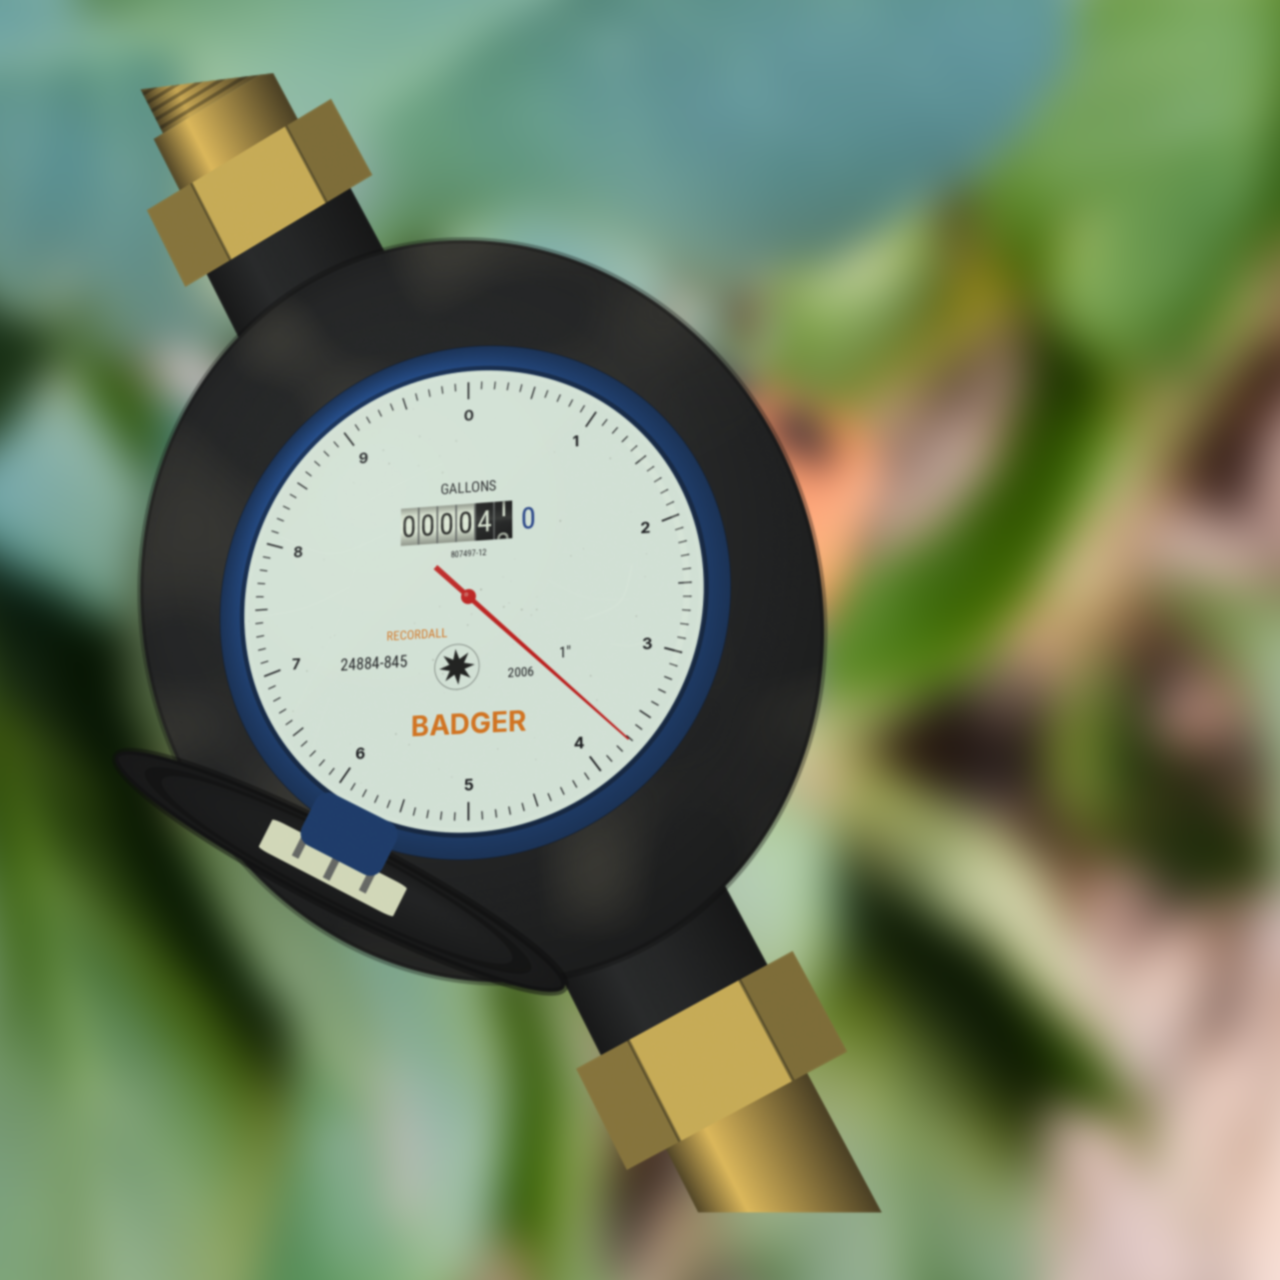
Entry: 413.7 gal
